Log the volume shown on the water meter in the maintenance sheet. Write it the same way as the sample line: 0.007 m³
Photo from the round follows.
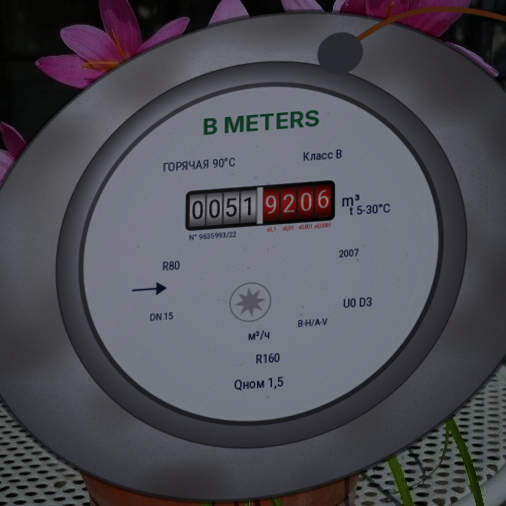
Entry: 51.9206 m³
